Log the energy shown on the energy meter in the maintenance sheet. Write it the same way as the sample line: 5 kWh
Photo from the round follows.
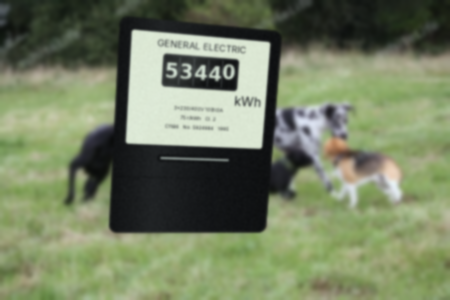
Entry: 53440 kWh
